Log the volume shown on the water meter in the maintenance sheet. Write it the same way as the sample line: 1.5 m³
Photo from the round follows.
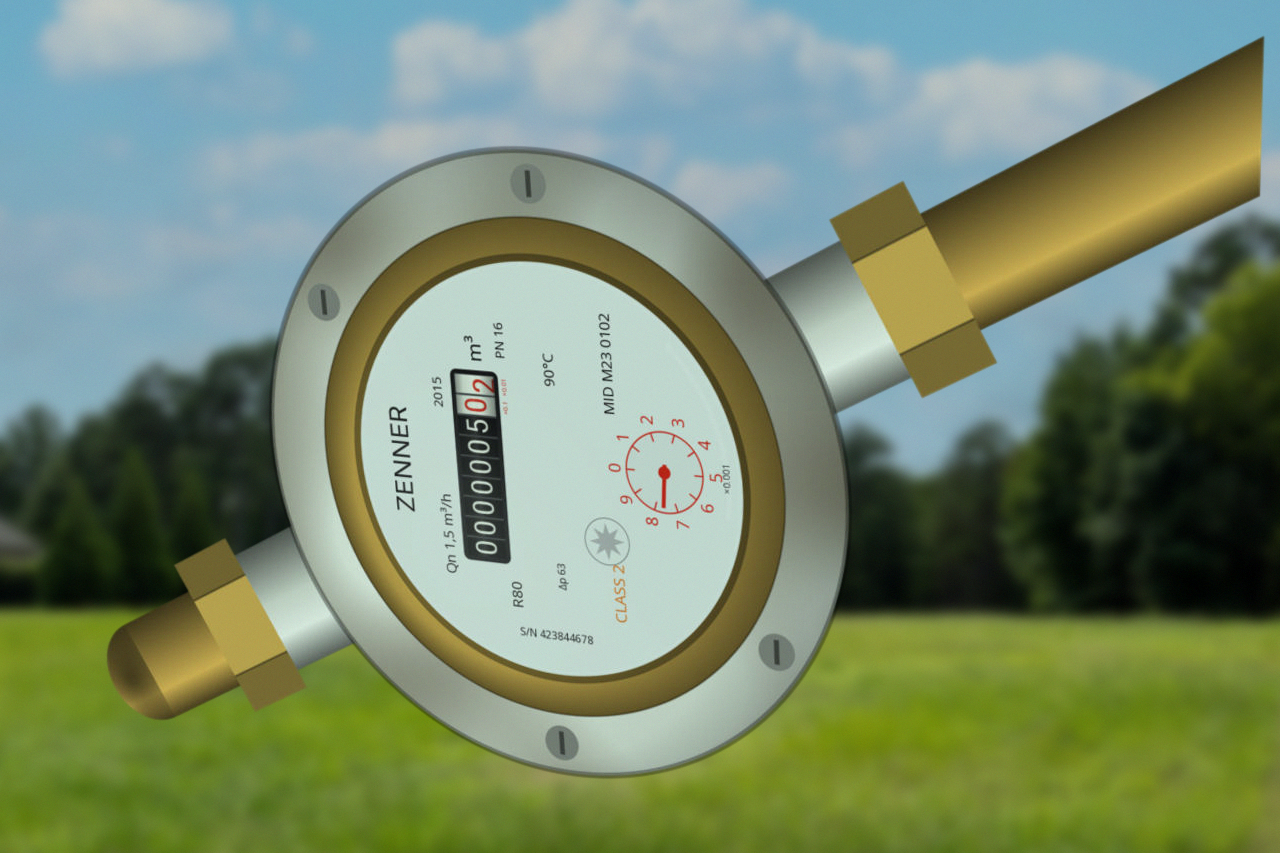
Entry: 5.017 m³
